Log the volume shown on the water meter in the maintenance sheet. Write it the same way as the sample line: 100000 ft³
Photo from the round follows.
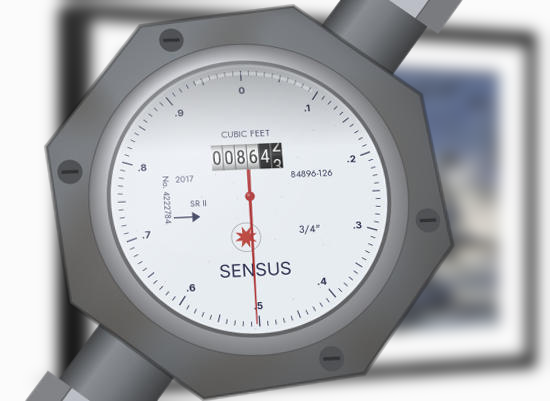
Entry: 8642.50 ft³
